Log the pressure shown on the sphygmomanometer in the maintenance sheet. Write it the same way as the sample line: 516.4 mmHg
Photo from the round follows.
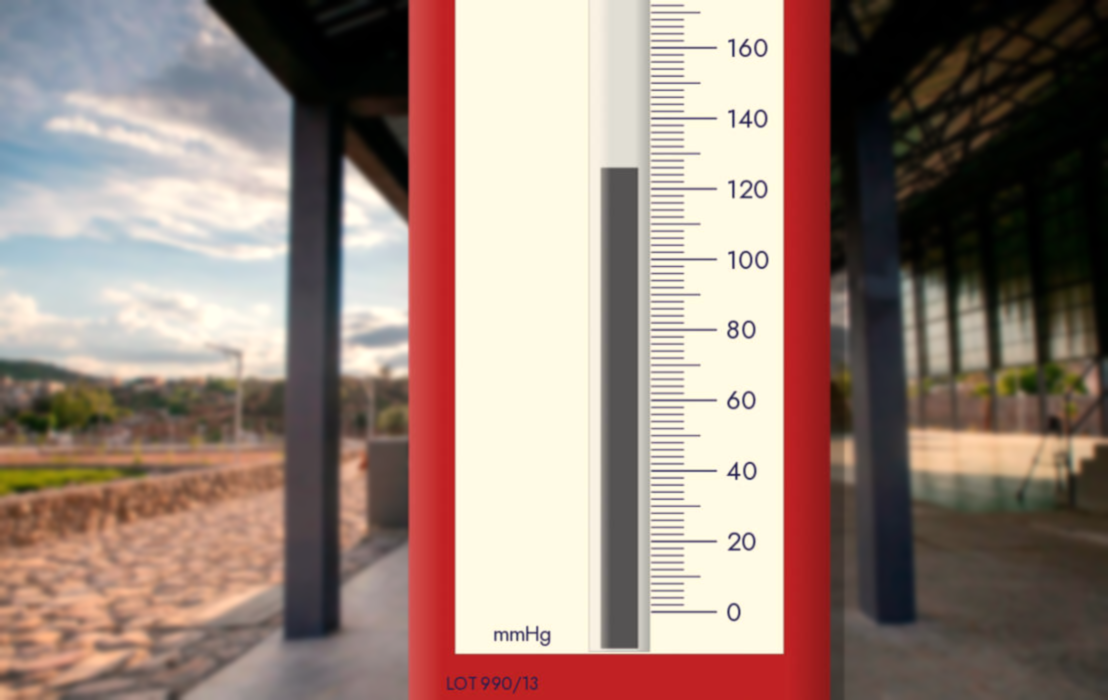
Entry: 126 mmHg
